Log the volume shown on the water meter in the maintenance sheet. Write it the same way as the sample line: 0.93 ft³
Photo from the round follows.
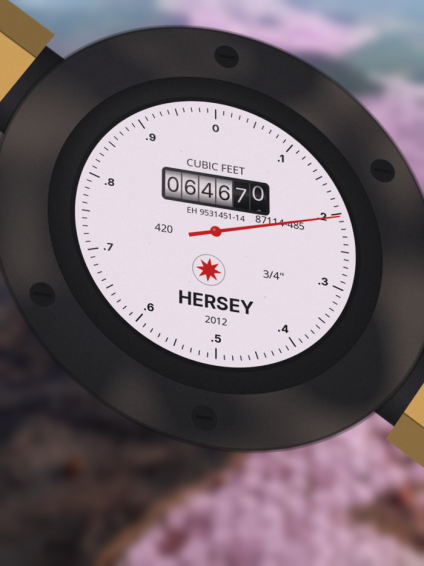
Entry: 64670.20 ft³
